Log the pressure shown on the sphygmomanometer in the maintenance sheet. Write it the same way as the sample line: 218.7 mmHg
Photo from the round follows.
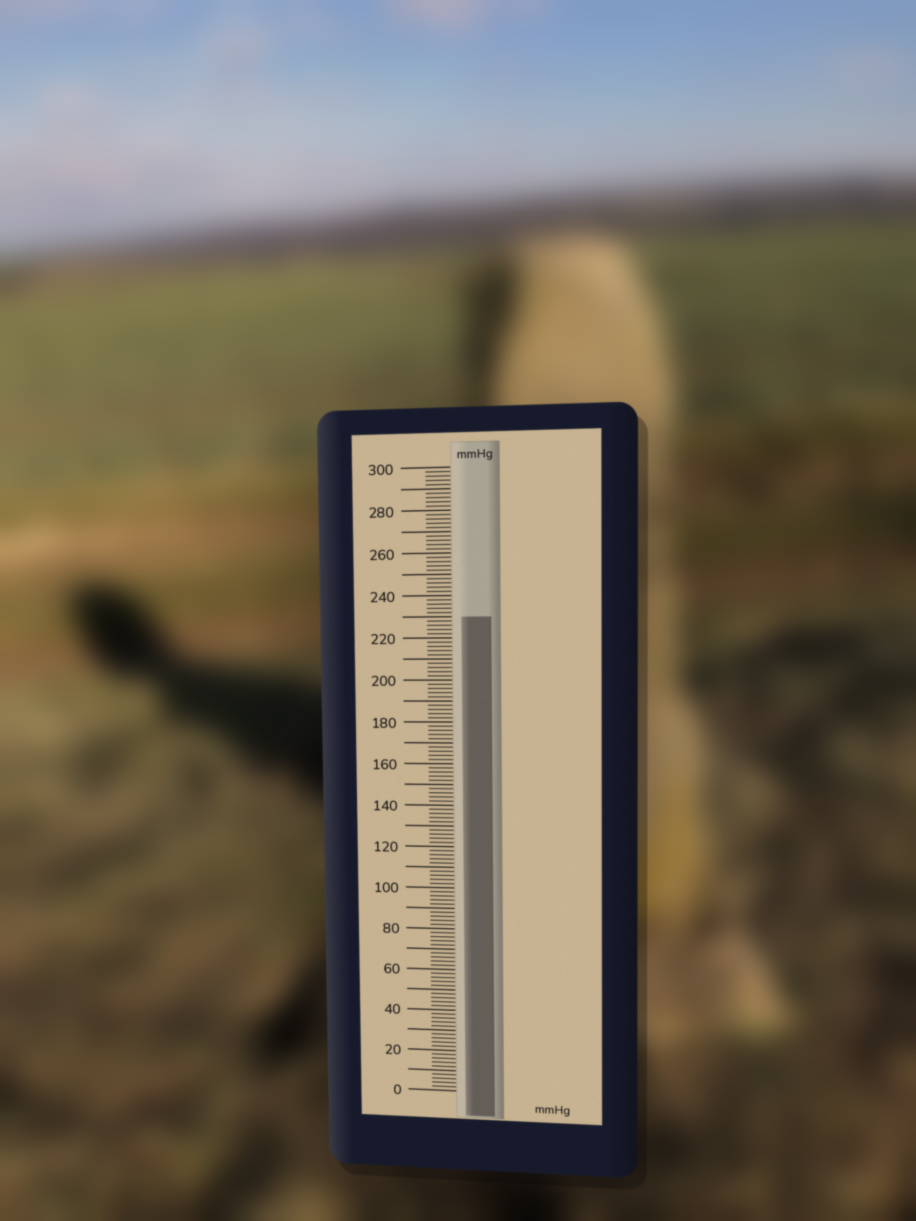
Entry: 230 mmHg
